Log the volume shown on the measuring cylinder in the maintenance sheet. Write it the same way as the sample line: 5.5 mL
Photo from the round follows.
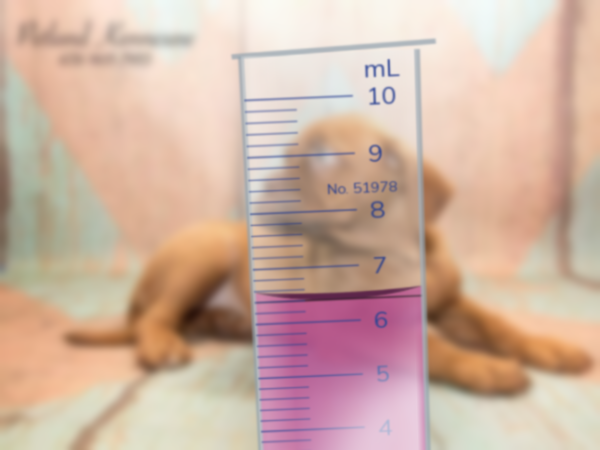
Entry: 6.4 mL
